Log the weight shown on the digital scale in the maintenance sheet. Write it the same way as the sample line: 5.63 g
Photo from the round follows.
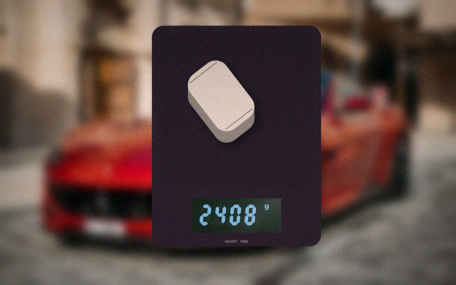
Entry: 2408 g
